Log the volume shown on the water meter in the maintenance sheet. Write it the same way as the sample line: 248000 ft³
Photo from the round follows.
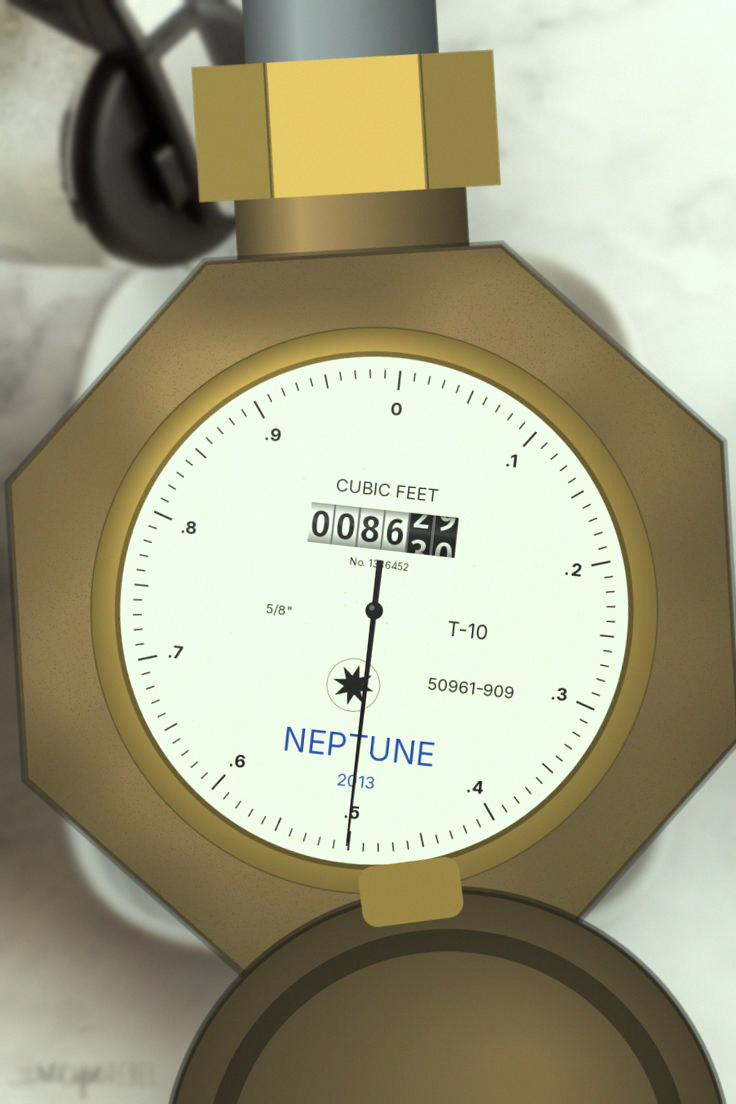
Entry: 8629.50 ft³
